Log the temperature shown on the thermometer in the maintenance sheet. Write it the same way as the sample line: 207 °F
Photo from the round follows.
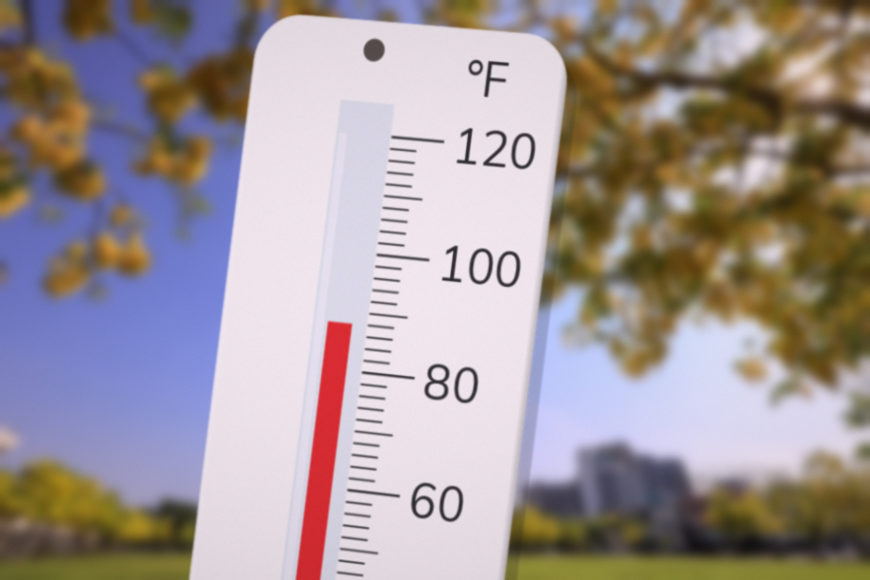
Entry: 88 °F
